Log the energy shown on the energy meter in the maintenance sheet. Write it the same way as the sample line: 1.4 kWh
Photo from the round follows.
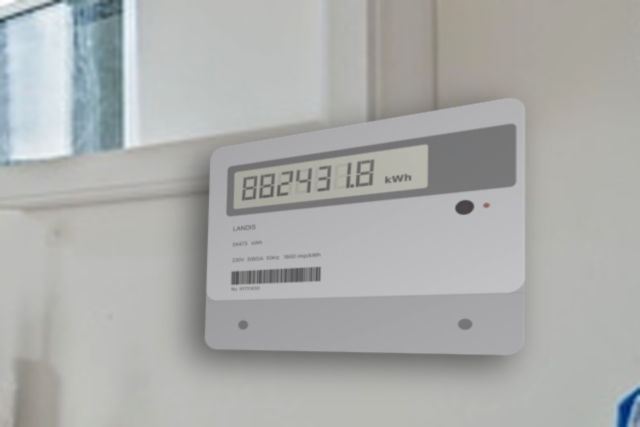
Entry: 882431.8 kWh
